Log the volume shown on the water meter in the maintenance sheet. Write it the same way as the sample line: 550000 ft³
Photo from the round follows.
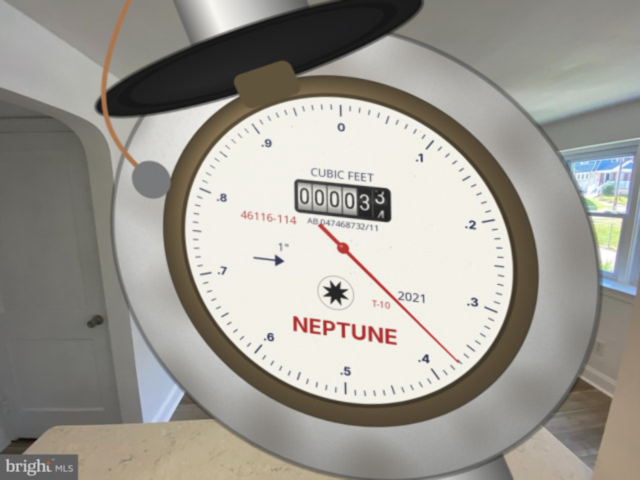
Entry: 33.37 ft³
